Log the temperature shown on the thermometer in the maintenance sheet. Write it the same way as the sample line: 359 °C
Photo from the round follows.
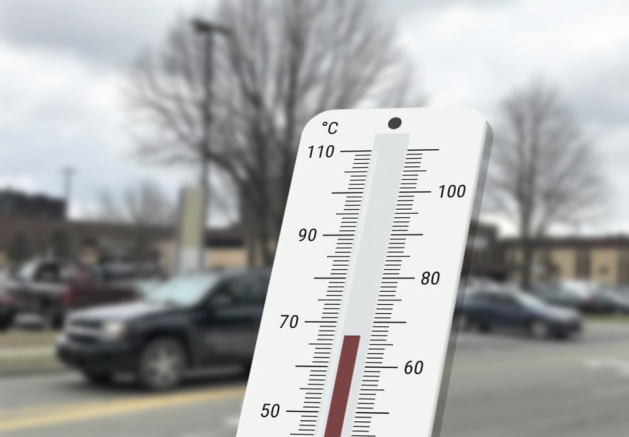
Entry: 67 °C
